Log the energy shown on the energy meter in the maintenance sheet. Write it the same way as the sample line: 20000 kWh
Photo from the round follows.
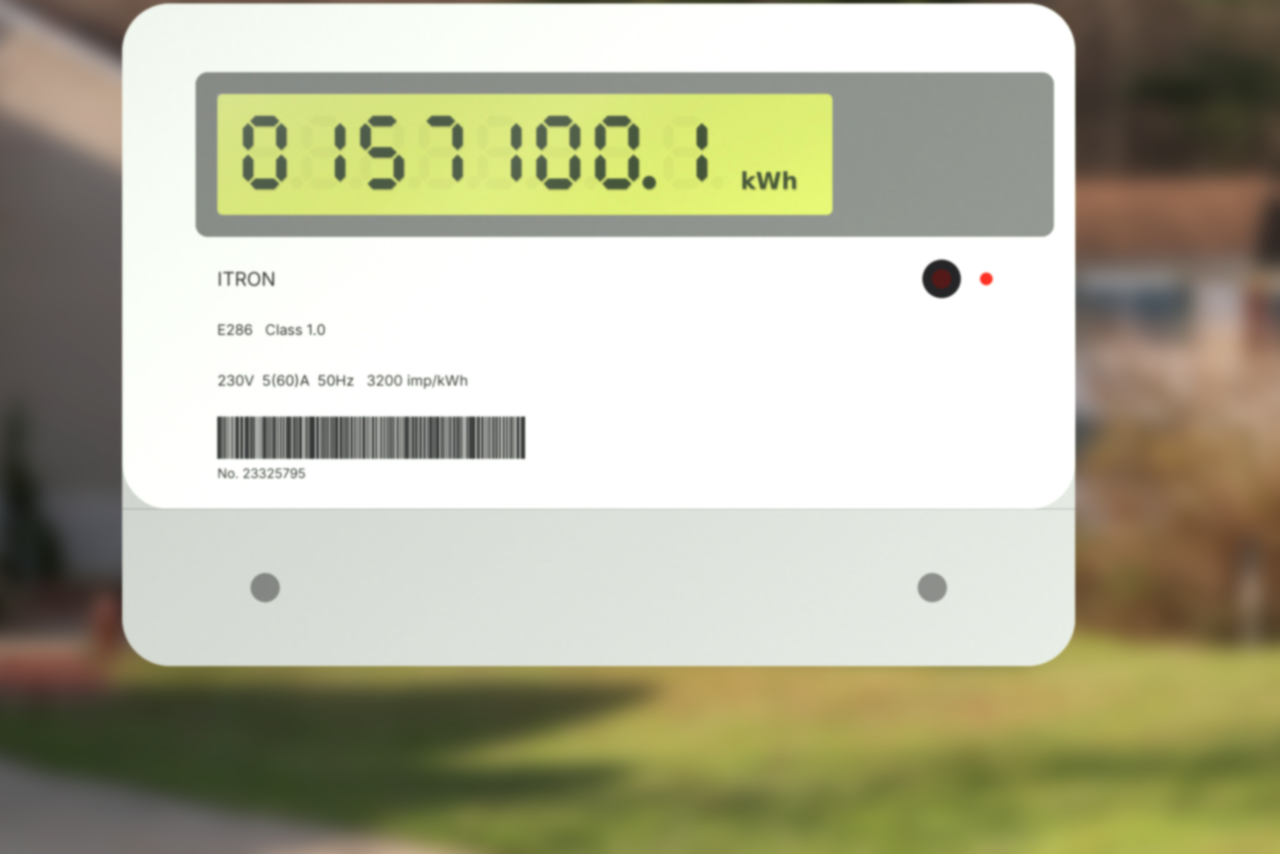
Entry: 157100.1 kWh
